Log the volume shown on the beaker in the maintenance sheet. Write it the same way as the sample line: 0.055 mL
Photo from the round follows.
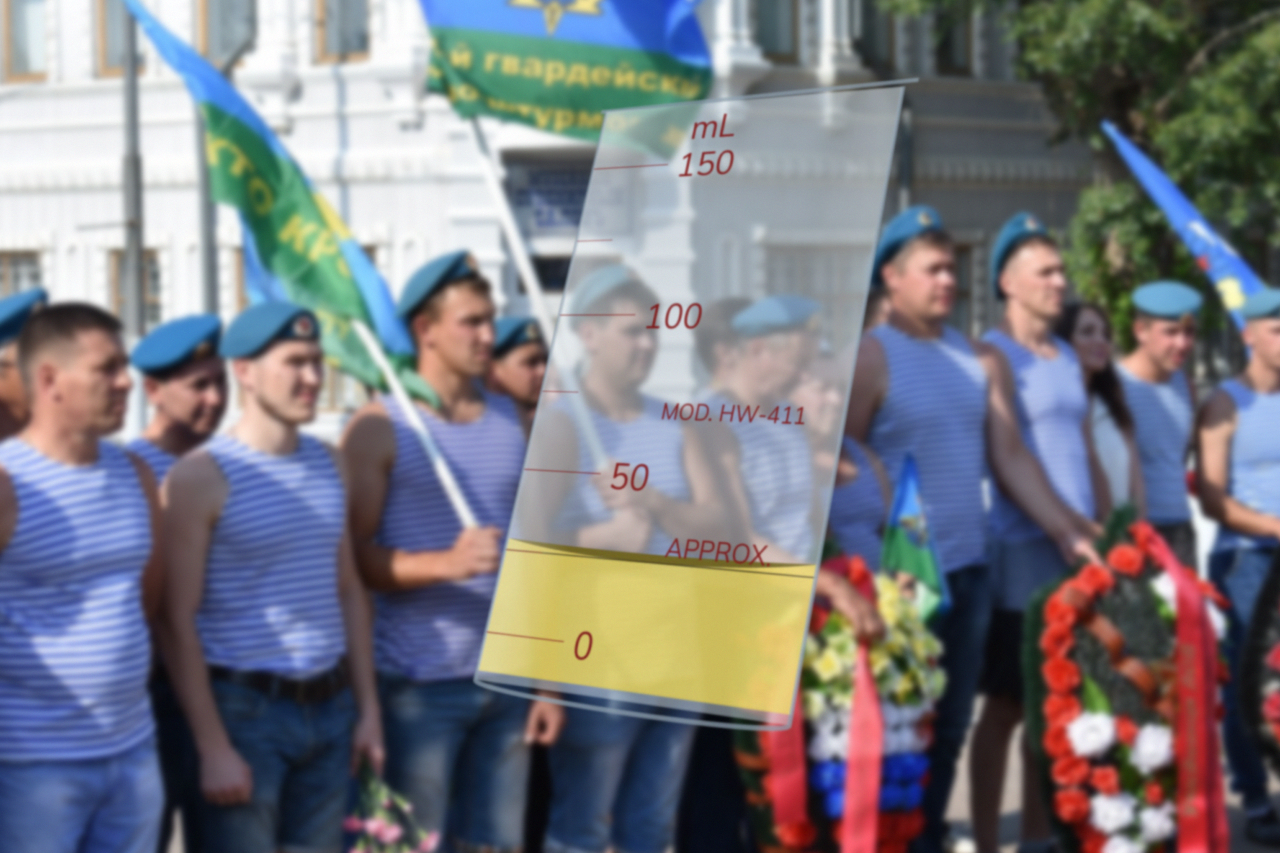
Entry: 25 mL
